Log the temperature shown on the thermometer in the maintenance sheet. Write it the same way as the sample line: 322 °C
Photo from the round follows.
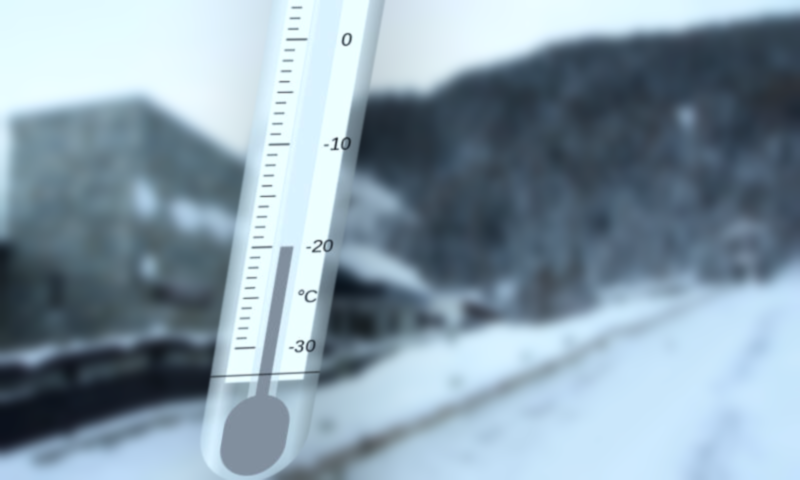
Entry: -20 °C
